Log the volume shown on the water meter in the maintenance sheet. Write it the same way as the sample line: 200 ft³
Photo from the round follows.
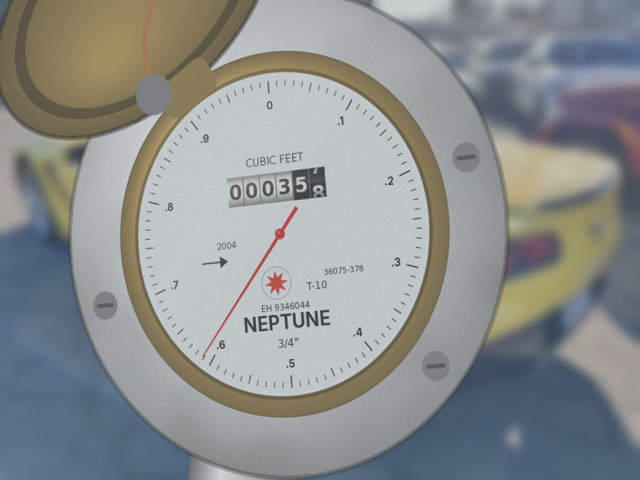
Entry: 357.61 ft³
